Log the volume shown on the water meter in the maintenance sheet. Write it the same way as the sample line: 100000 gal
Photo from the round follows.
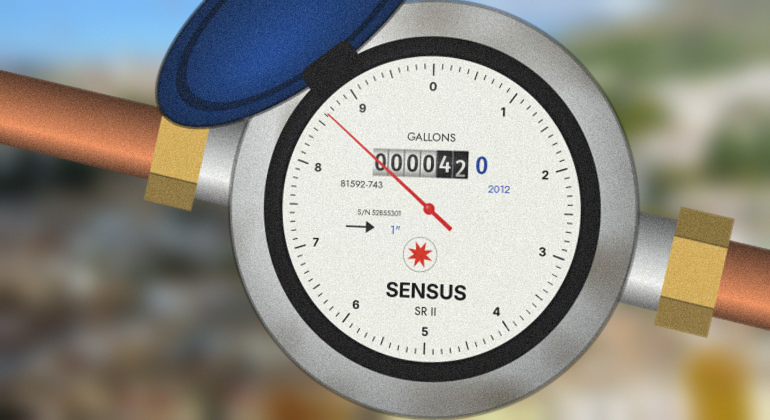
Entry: 418.6 gal
